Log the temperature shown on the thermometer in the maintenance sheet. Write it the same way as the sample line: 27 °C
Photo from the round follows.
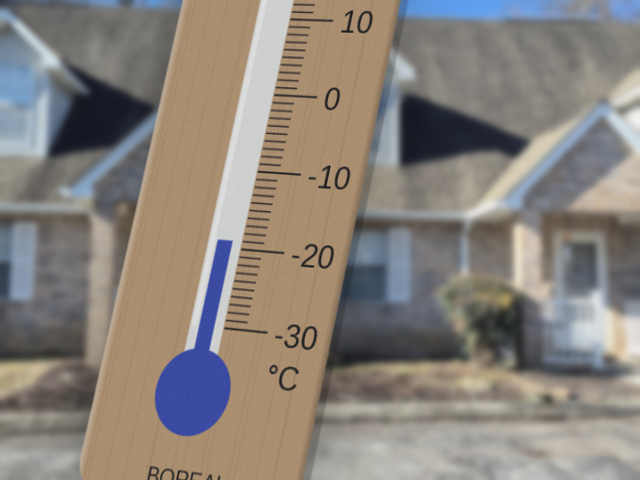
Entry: -19 °C
